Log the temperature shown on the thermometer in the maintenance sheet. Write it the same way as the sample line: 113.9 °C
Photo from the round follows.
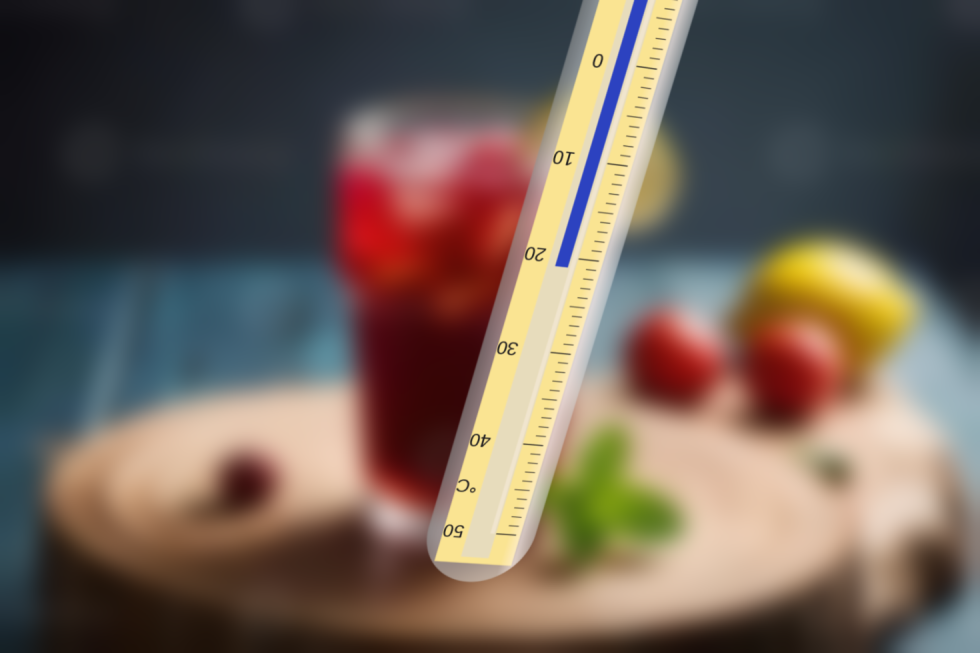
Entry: 21 °C
